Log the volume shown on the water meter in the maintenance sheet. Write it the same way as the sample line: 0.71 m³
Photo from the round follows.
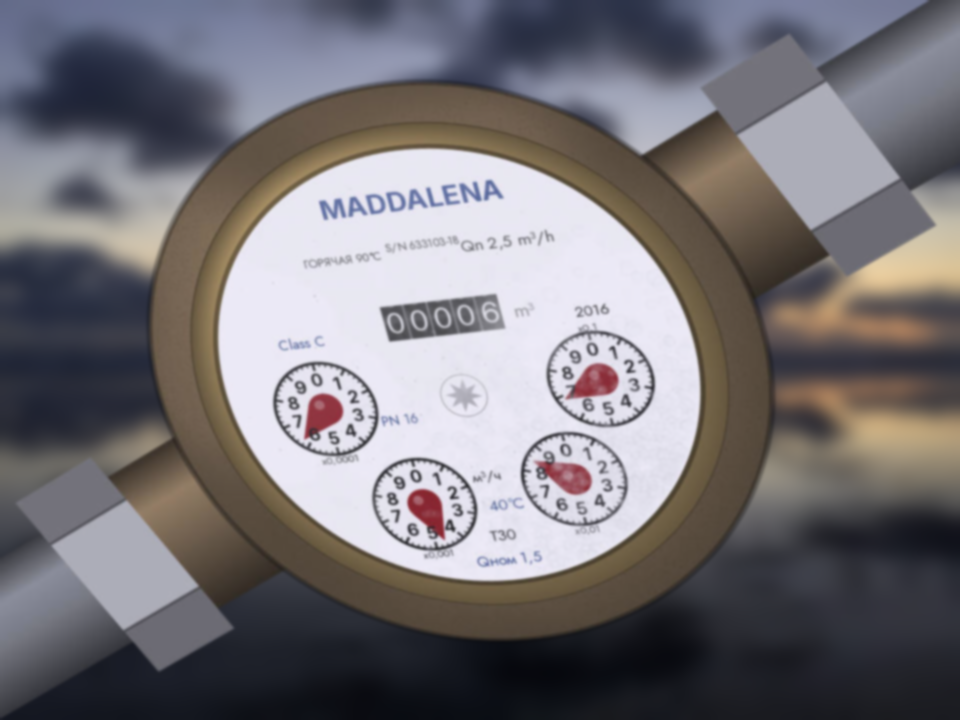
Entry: 6.6846 m³
